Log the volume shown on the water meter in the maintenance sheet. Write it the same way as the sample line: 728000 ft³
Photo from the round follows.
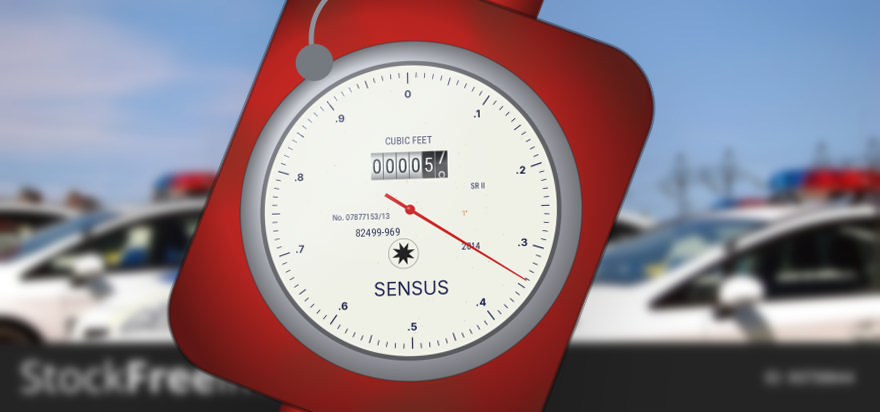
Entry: 57.34 ft³
